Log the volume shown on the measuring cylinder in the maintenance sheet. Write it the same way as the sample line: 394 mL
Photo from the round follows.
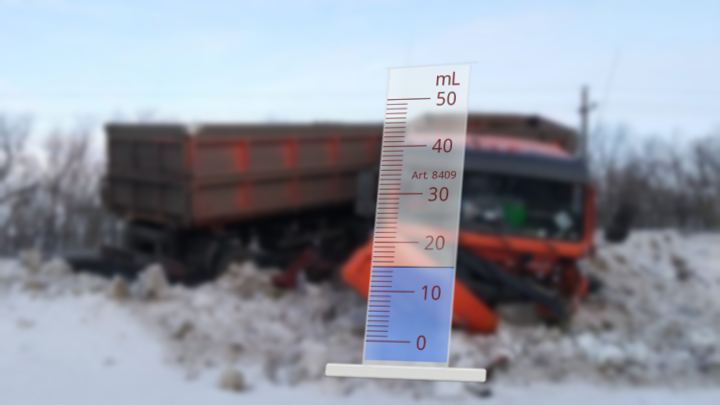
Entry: 15 mL
